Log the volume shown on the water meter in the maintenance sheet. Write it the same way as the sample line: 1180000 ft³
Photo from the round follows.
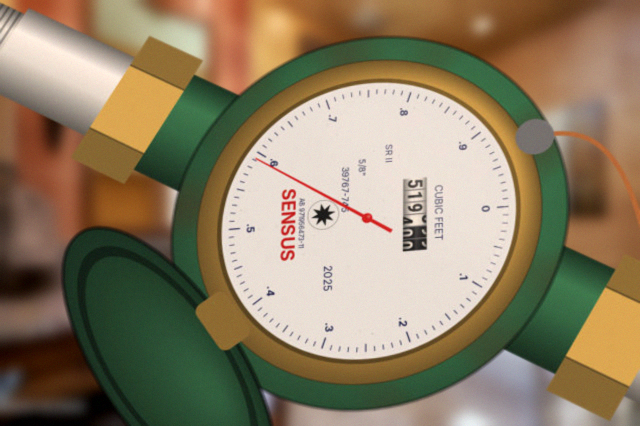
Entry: 519399.59 ft³
